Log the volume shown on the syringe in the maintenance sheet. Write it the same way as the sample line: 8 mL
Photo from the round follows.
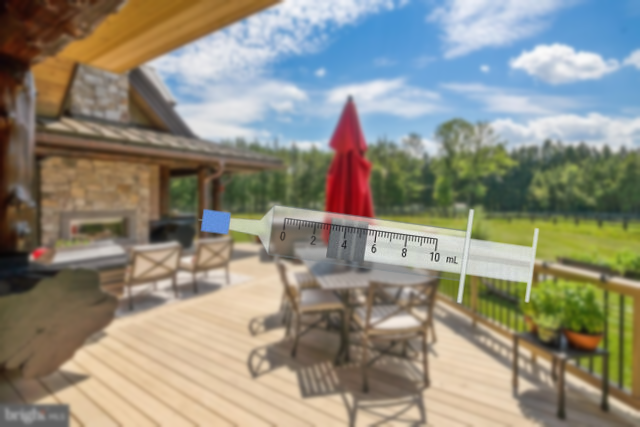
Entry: 3 mL
